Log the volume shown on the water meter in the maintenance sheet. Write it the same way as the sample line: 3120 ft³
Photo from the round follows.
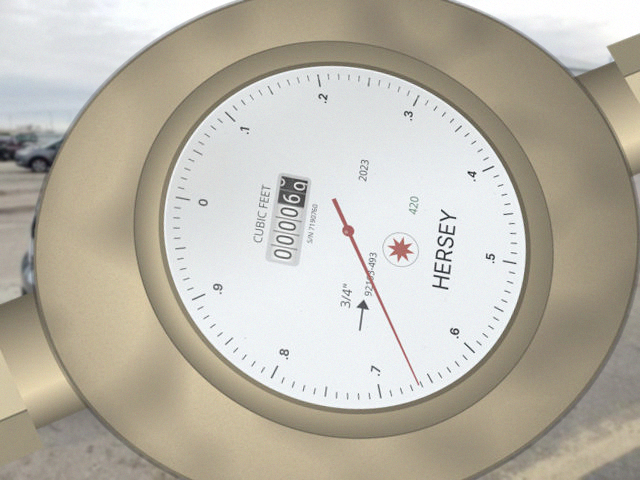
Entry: 68.66 ft³
